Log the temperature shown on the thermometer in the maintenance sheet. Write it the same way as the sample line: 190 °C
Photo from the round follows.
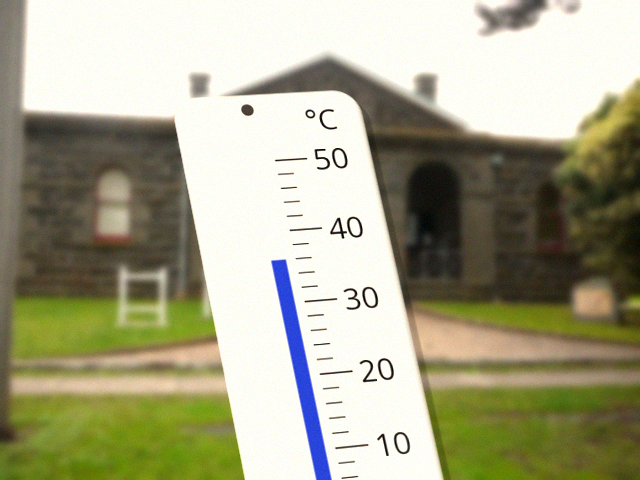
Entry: 36 °C
